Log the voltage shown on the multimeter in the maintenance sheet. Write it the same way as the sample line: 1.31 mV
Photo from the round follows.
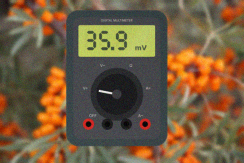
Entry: 35.9 mV
